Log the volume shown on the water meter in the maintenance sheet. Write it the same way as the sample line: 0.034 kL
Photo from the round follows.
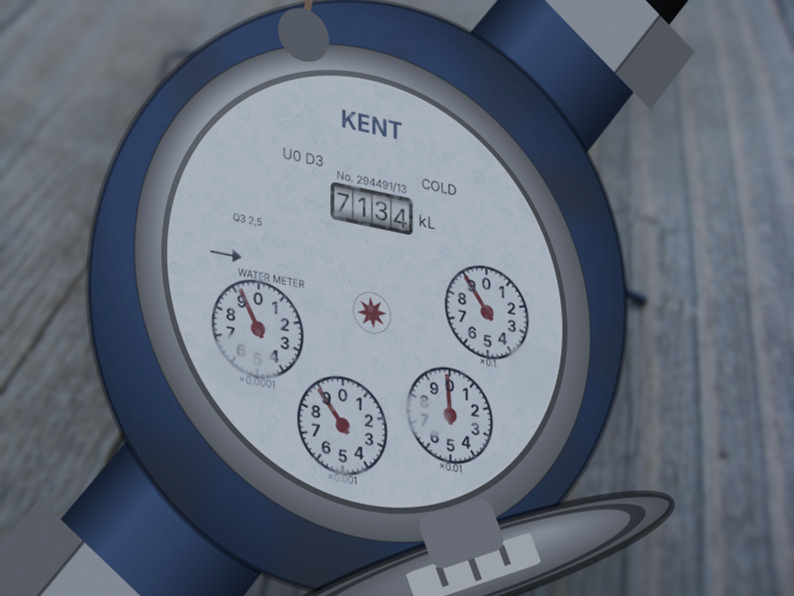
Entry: 7133.8989 kL
